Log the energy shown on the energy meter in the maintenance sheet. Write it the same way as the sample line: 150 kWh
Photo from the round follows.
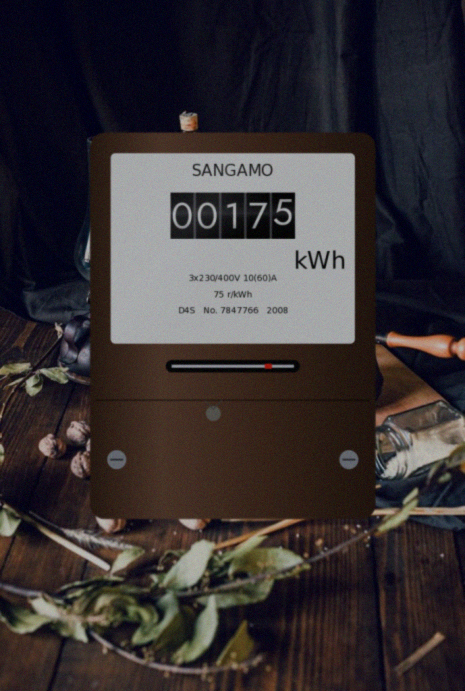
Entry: 175 kWh
